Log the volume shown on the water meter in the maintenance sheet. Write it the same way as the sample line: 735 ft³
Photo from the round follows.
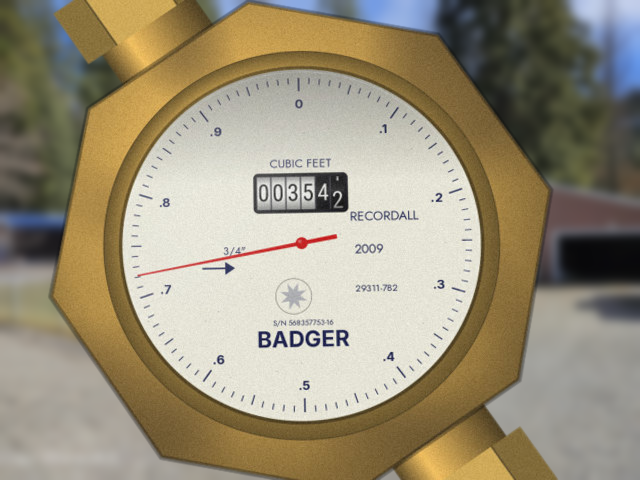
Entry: 3541.72 ft³
